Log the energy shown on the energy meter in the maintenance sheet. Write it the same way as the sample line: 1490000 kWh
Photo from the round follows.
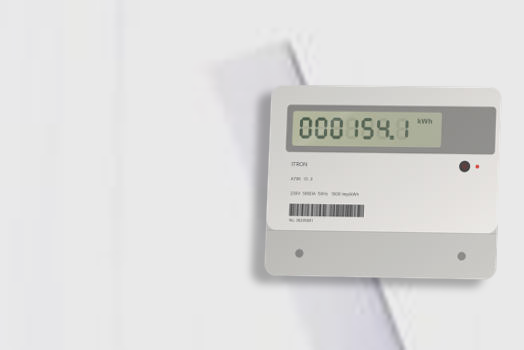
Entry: 154.1 kWh
